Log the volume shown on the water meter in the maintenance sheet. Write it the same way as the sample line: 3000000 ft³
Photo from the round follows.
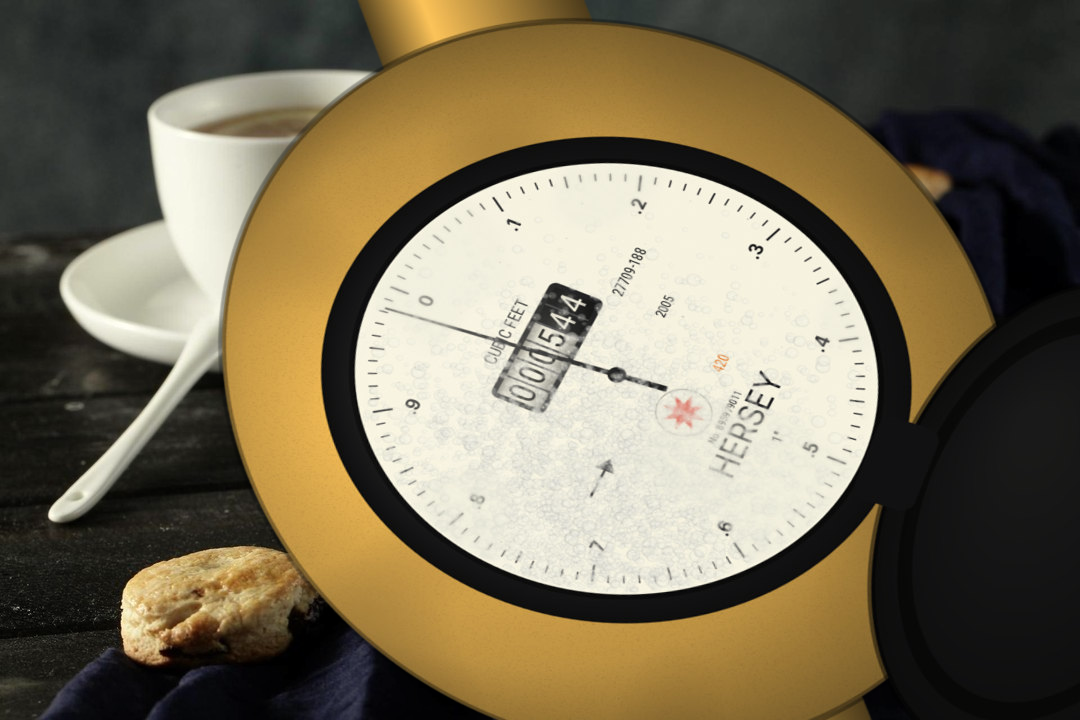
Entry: 543.98 ft³
